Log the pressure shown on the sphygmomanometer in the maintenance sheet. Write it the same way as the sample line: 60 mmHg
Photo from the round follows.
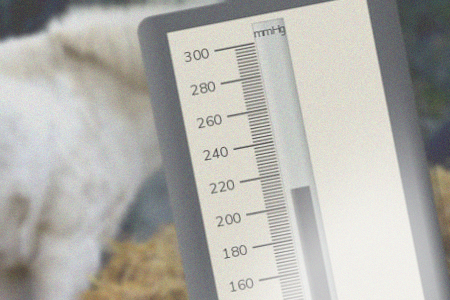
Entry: 210 mmHg
